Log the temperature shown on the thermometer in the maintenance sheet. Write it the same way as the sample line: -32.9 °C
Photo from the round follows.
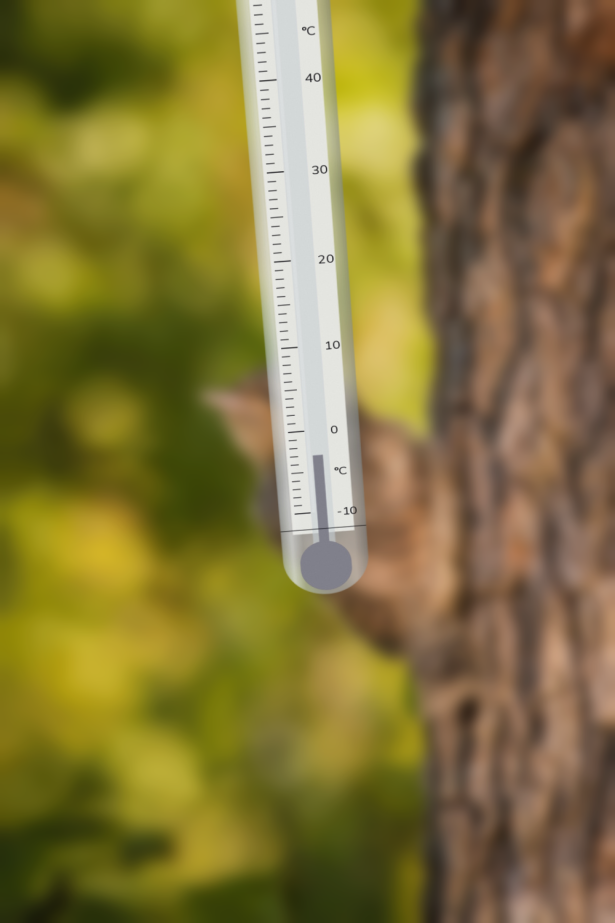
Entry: -3 °C
